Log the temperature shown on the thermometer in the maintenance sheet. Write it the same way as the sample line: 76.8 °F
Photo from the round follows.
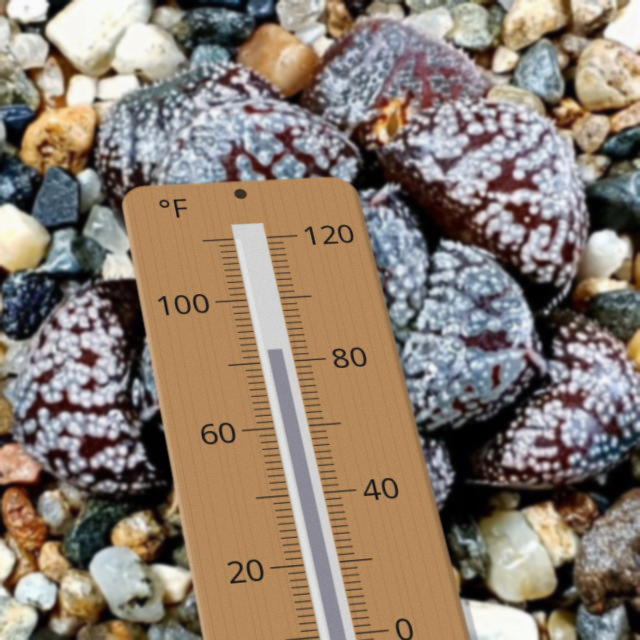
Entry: 84 °F
